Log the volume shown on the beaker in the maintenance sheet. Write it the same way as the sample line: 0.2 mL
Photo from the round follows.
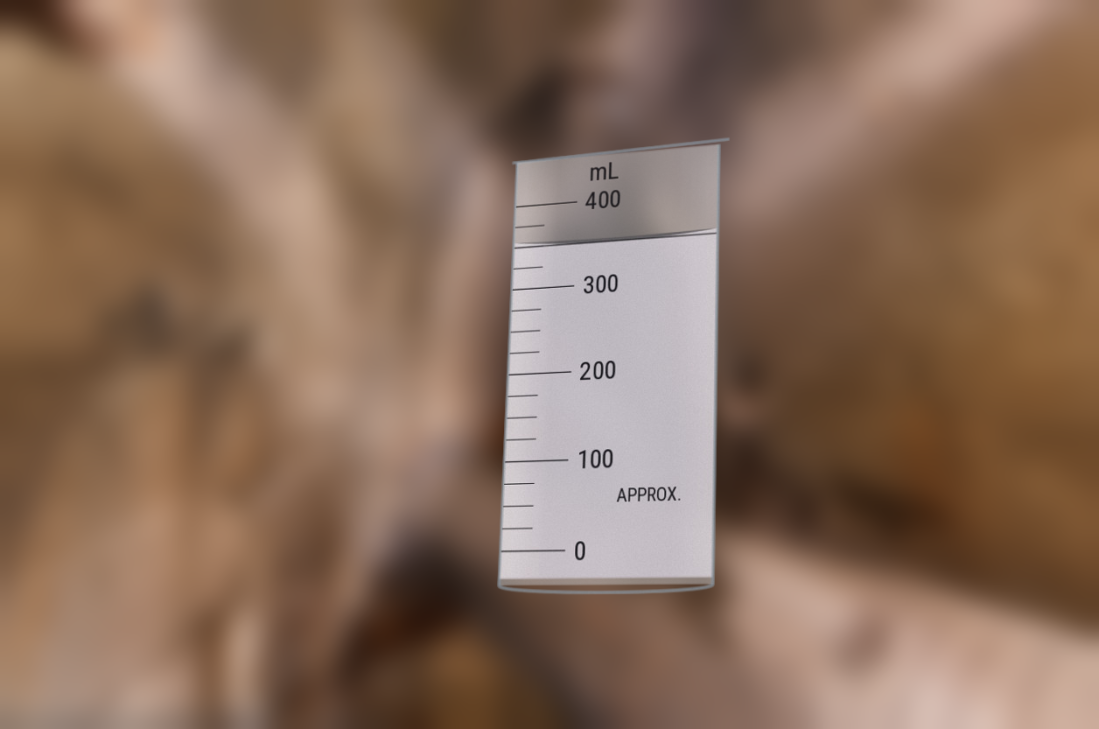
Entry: 350 mL
